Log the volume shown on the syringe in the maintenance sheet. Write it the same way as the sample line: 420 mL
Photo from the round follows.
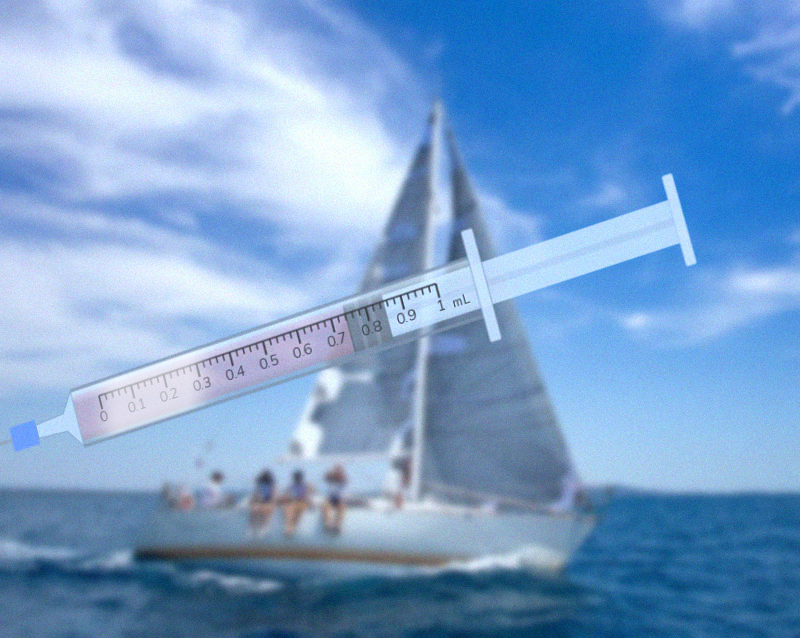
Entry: 0.74 mL
